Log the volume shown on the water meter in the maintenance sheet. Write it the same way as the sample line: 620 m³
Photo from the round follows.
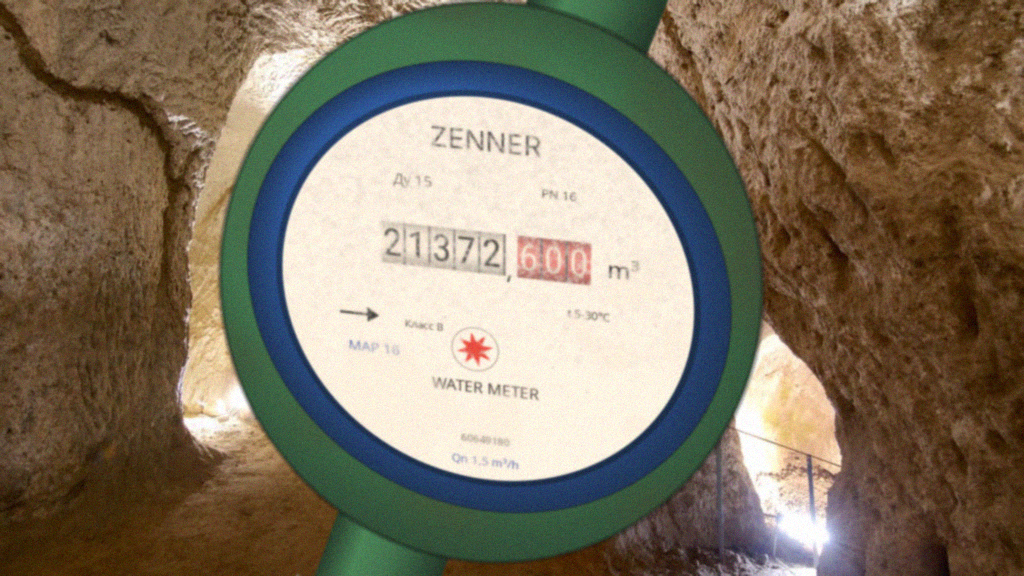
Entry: 21372.600 m³
